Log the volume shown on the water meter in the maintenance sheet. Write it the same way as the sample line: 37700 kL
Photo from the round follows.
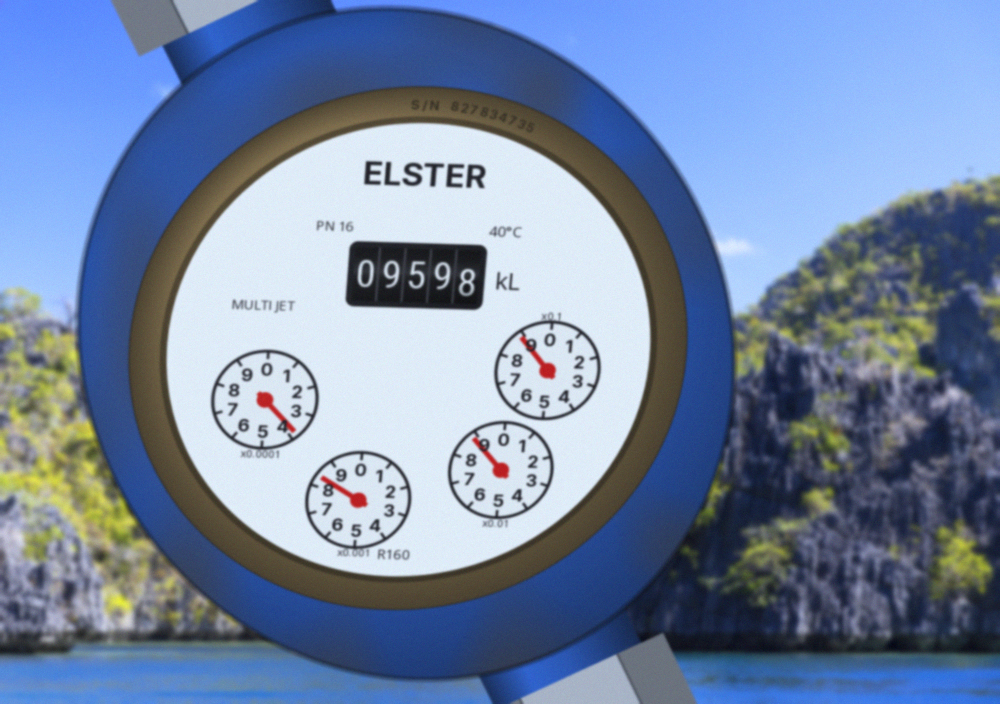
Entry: 9597.8883 kL
